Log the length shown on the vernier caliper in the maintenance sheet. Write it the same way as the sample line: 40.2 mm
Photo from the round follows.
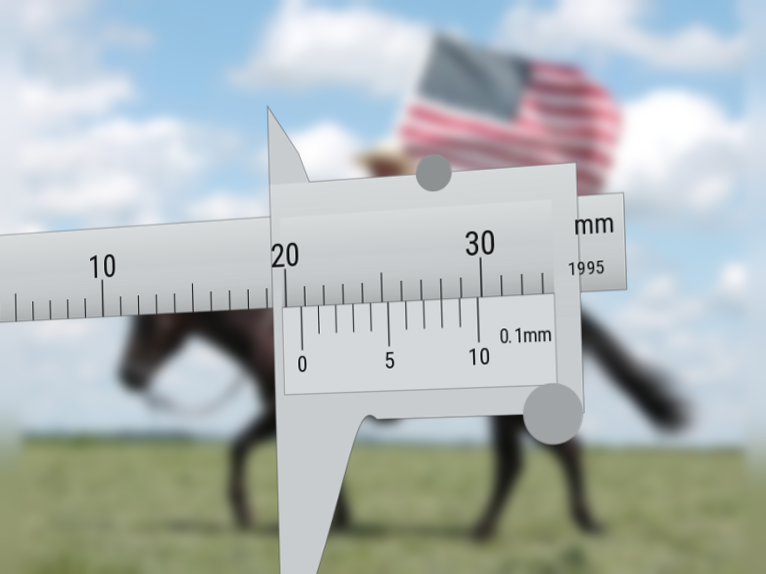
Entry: 20.8 mm
